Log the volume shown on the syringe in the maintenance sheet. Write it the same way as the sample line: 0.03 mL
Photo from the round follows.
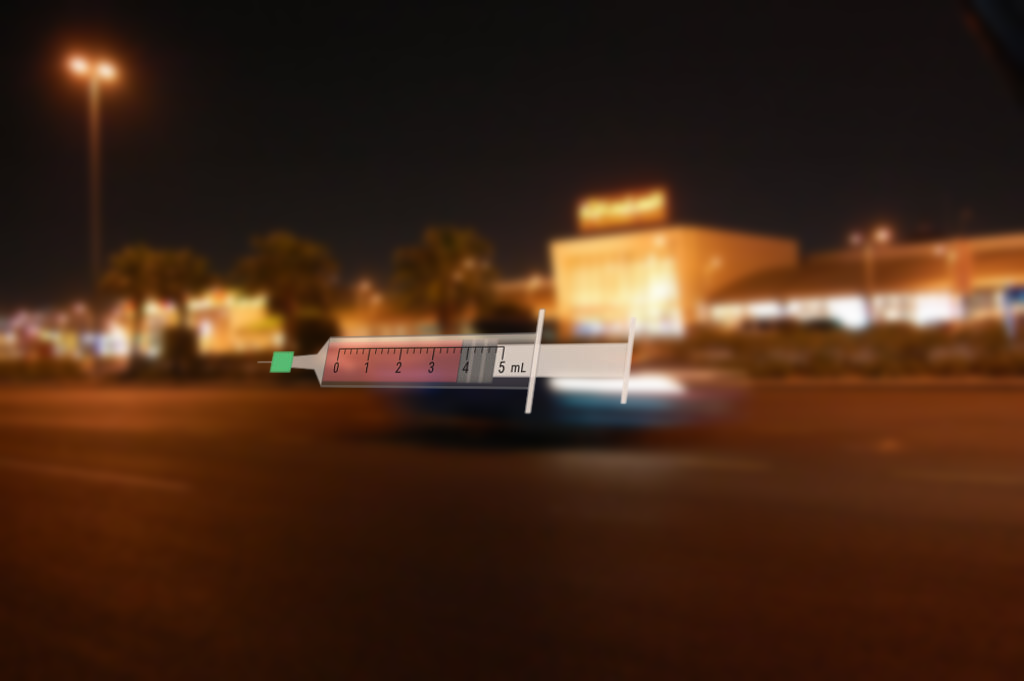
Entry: 3.8 mL
